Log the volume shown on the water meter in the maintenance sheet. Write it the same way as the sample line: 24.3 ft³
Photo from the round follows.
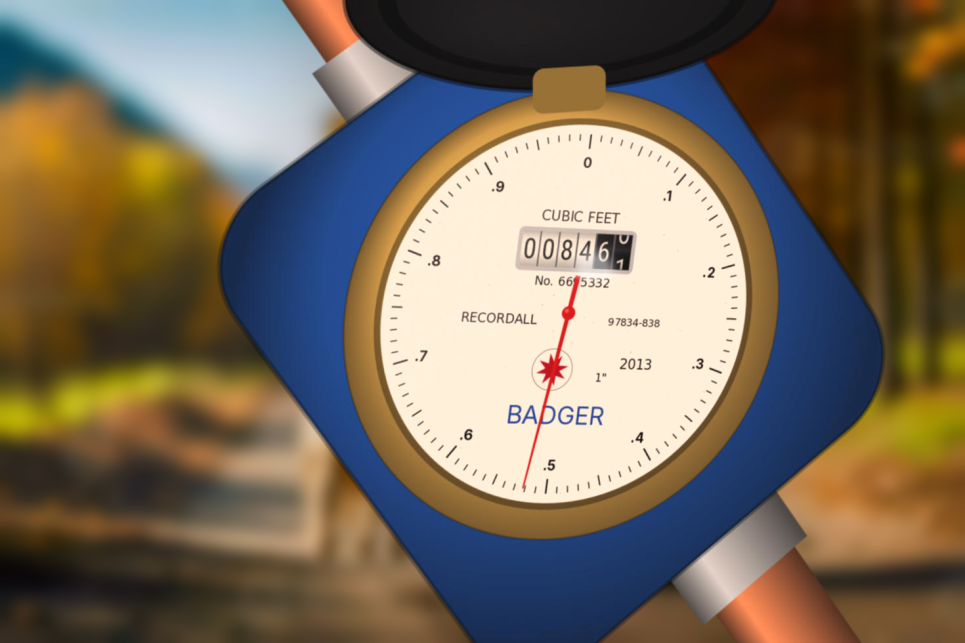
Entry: 8460.52 ft³
